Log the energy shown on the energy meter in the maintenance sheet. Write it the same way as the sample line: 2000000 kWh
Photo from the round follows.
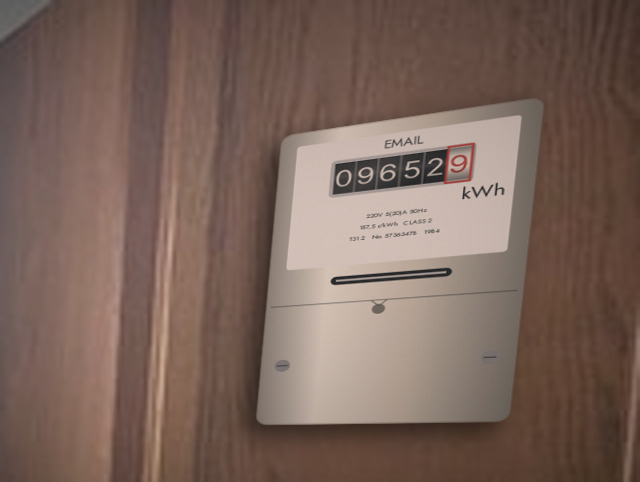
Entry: 9652.9 kWh
